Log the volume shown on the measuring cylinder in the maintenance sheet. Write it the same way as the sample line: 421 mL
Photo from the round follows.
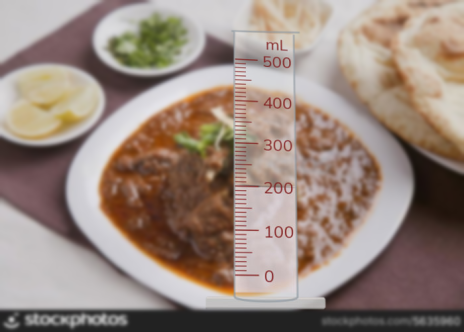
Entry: 200 mL
